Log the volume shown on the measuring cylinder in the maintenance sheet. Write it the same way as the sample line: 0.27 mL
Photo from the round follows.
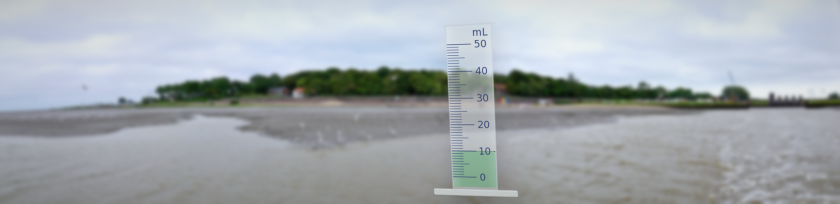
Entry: 10 mL
